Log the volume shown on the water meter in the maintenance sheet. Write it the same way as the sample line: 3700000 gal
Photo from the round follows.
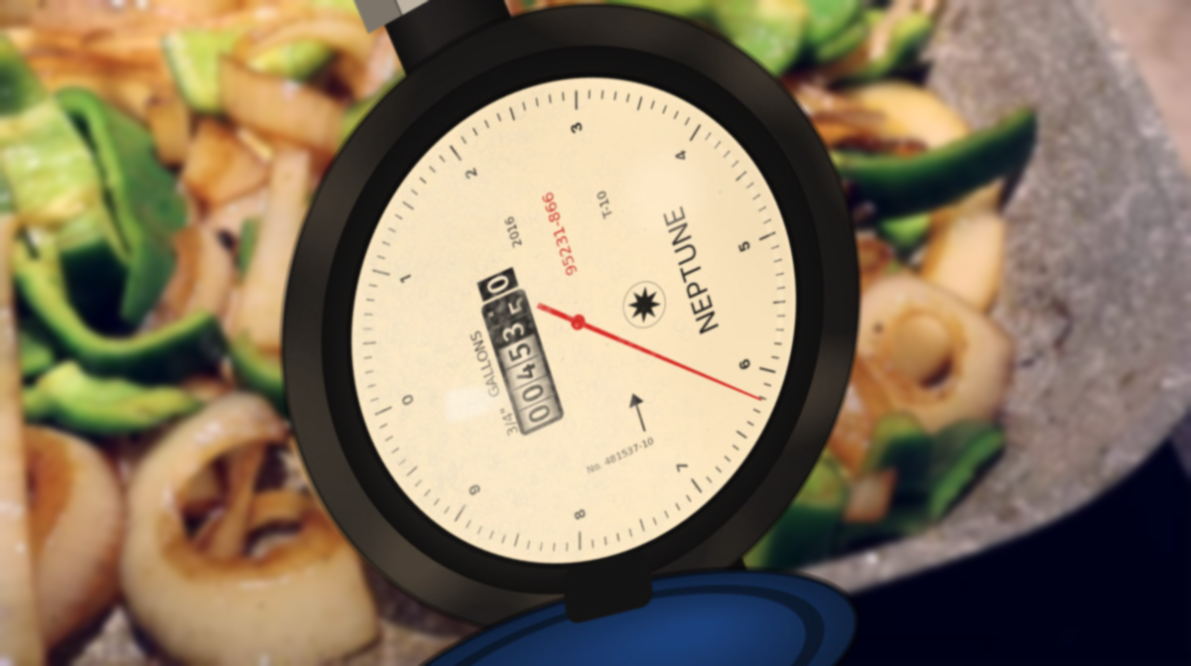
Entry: 45346.2 gal
